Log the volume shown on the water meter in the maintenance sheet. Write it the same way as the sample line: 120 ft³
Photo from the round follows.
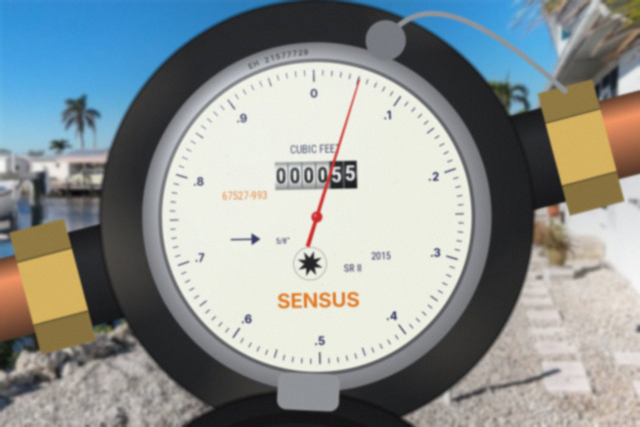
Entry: 55.05 ft³
